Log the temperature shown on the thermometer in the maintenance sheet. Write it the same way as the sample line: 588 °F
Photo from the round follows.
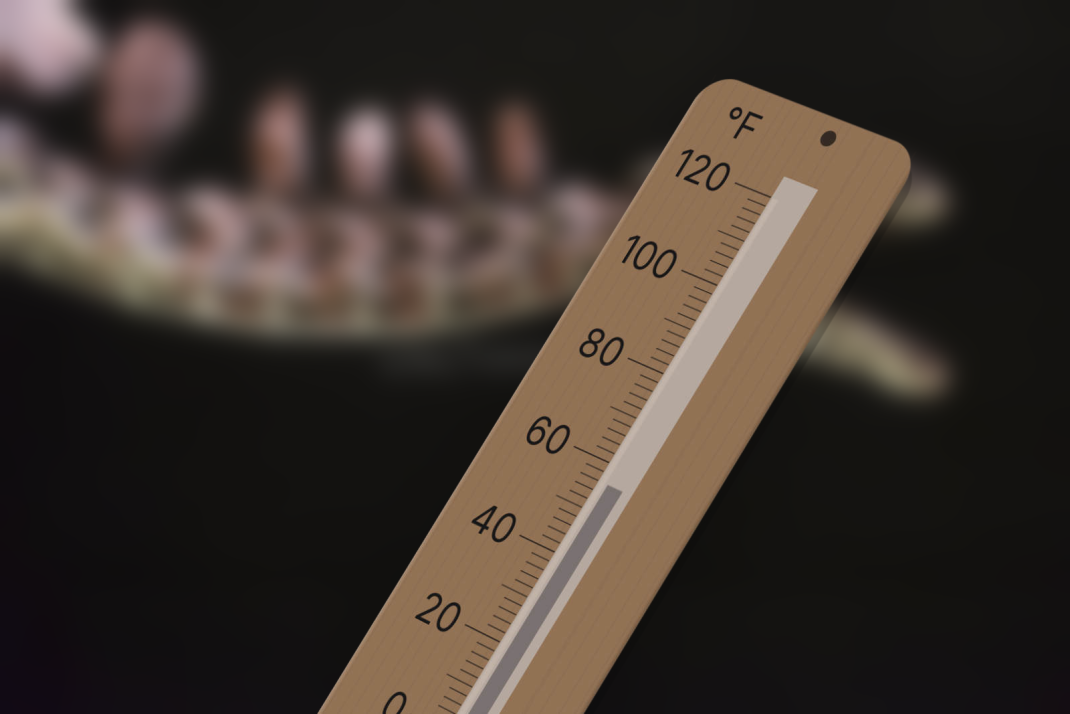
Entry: 56 °F
